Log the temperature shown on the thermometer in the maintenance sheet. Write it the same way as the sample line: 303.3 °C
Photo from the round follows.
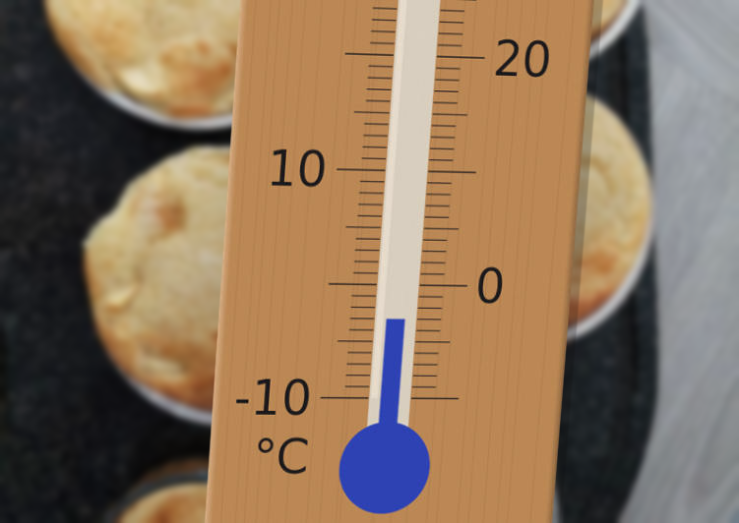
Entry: -3 °C
